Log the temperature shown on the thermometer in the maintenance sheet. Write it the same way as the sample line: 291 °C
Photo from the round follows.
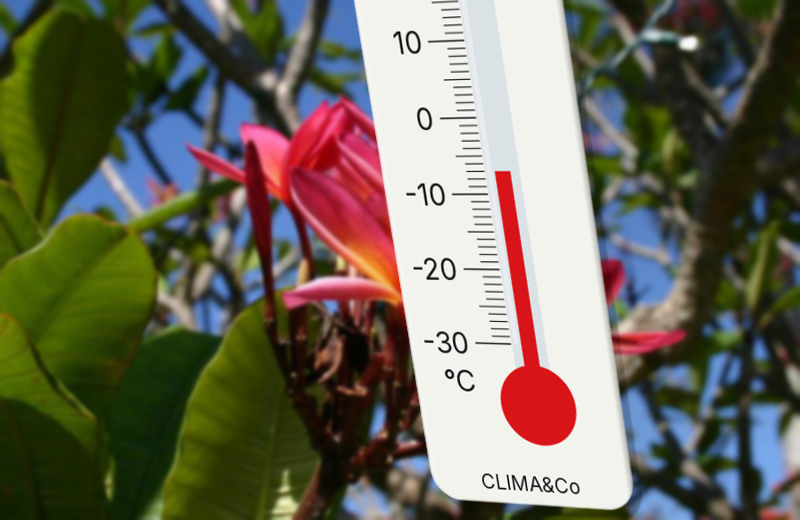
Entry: -7 °C
